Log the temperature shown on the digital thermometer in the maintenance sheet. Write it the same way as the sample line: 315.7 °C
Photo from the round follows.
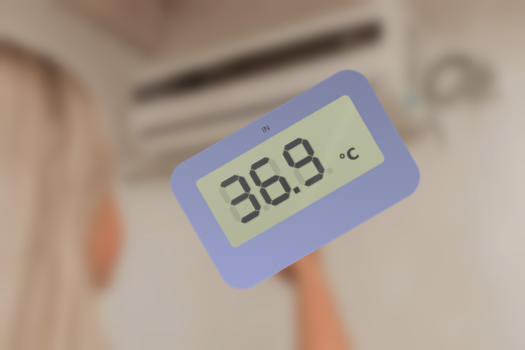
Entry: 36.9 °C
